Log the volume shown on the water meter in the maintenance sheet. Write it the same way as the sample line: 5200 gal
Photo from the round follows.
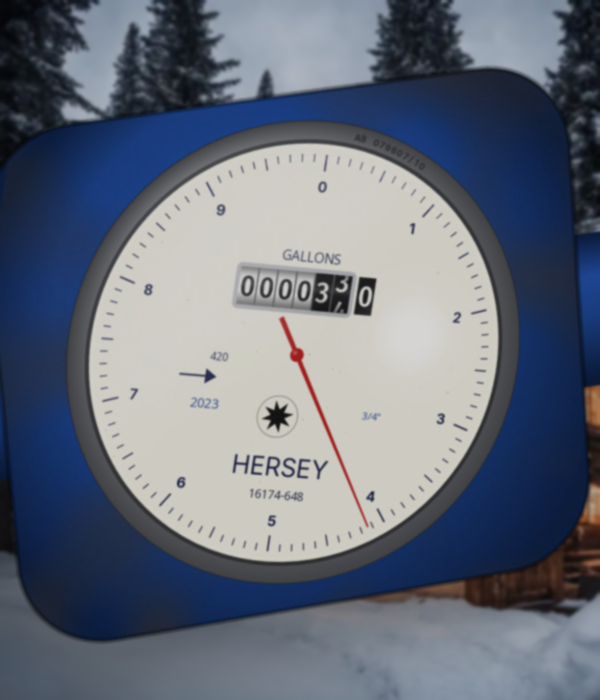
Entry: 334.1 gal
